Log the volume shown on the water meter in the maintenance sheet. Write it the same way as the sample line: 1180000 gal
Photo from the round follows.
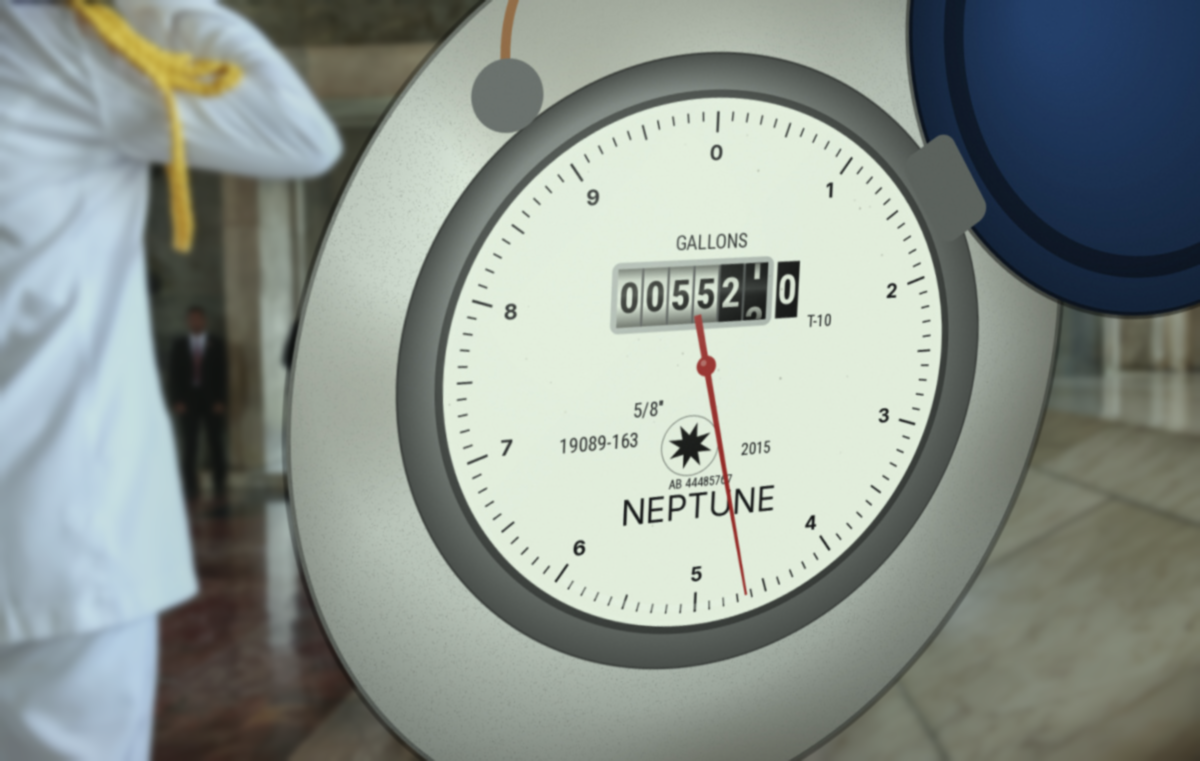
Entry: 55214.6 gal
